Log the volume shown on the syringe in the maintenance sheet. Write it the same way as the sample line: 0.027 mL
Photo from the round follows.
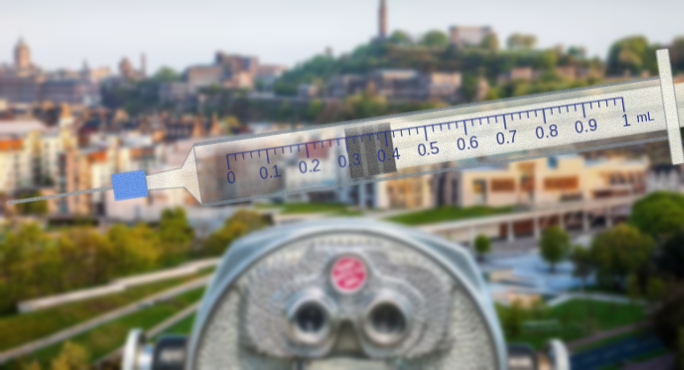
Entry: 0.3 mL
